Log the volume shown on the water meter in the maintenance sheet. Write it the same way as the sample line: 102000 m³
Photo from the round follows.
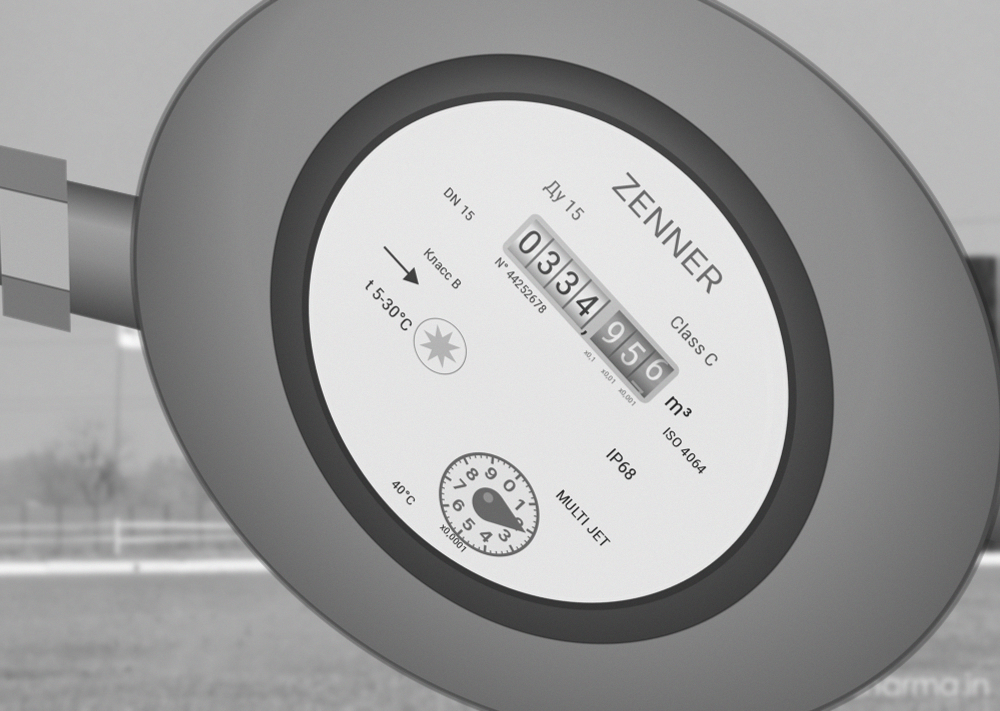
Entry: 334.9562 m³
